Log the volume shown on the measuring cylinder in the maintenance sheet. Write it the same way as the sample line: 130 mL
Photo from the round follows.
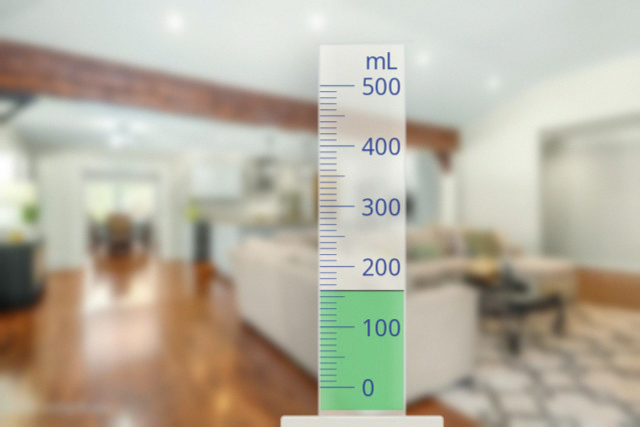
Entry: 160 mL
